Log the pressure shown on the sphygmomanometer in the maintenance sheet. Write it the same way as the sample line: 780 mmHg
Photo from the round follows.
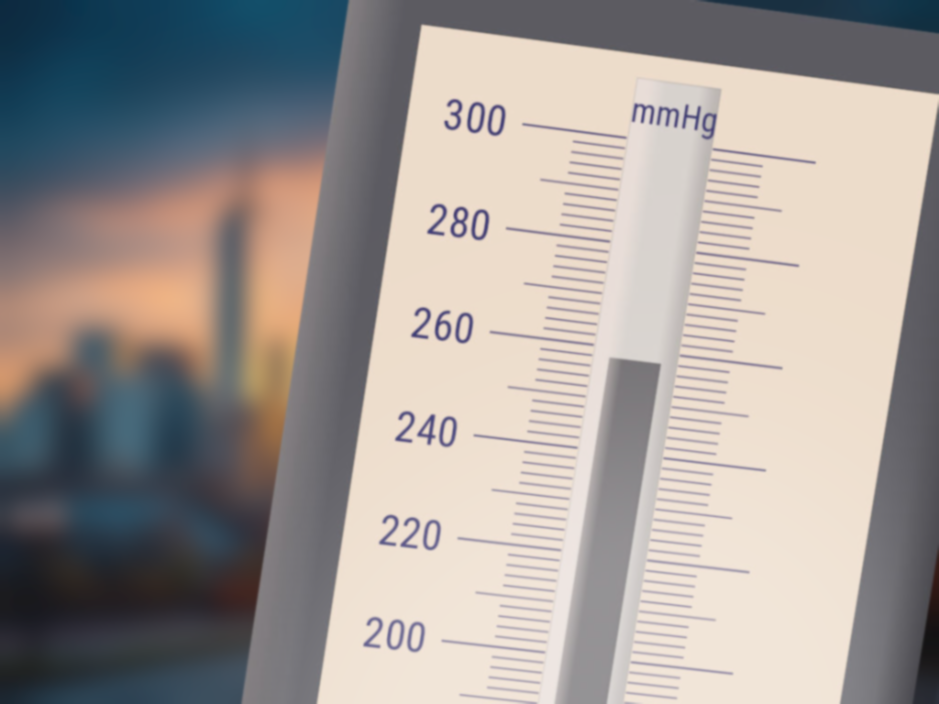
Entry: 258 mmHg
